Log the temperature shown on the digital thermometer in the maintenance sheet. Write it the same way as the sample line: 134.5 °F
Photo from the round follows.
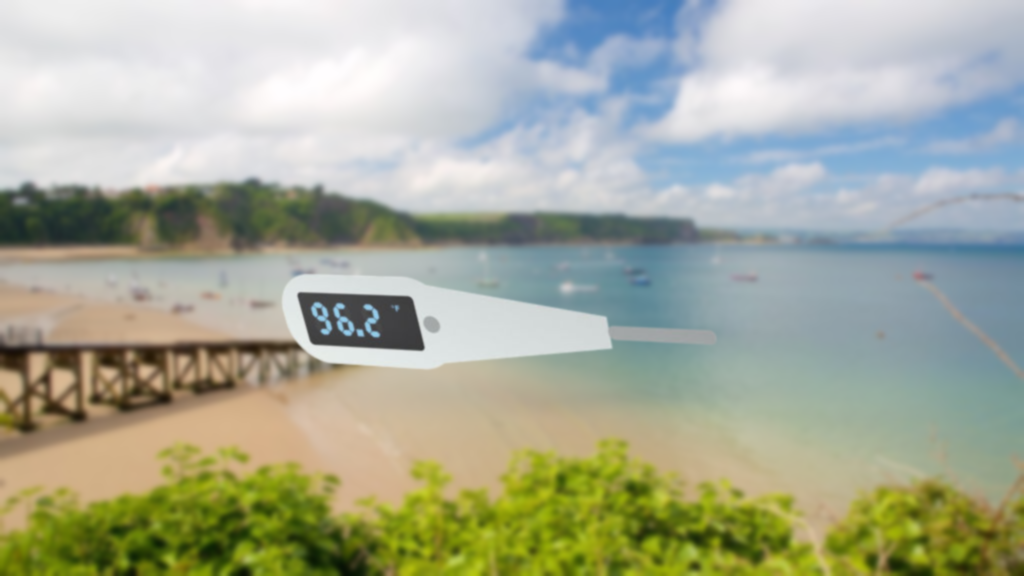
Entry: 96.2 °F
